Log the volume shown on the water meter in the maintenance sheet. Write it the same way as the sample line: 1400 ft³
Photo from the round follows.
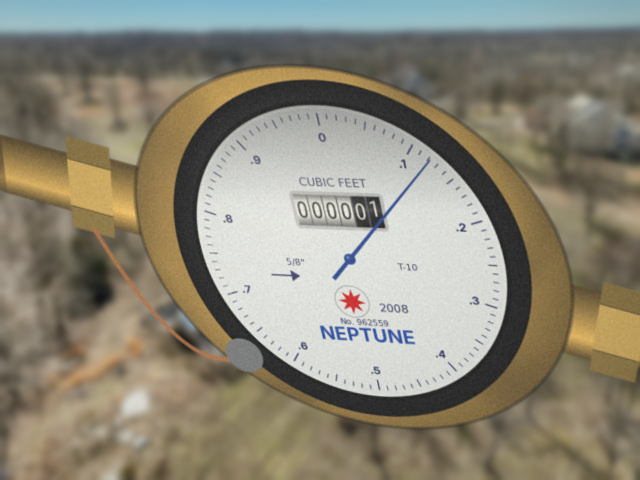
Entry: 1.12 ft³
